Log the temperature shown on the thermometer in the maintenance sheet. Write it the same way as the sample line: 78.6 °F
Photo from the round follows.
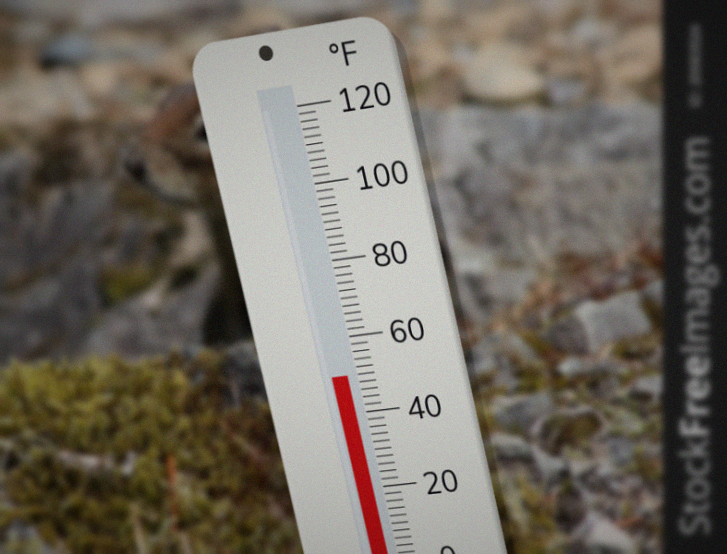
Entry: 50 °F
